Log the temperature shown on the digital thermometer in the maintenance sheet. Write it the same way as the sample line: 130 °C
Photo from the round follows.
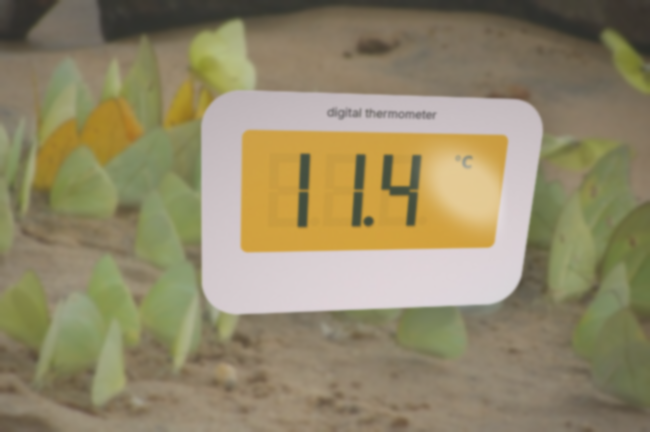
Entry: 11.4 °C
